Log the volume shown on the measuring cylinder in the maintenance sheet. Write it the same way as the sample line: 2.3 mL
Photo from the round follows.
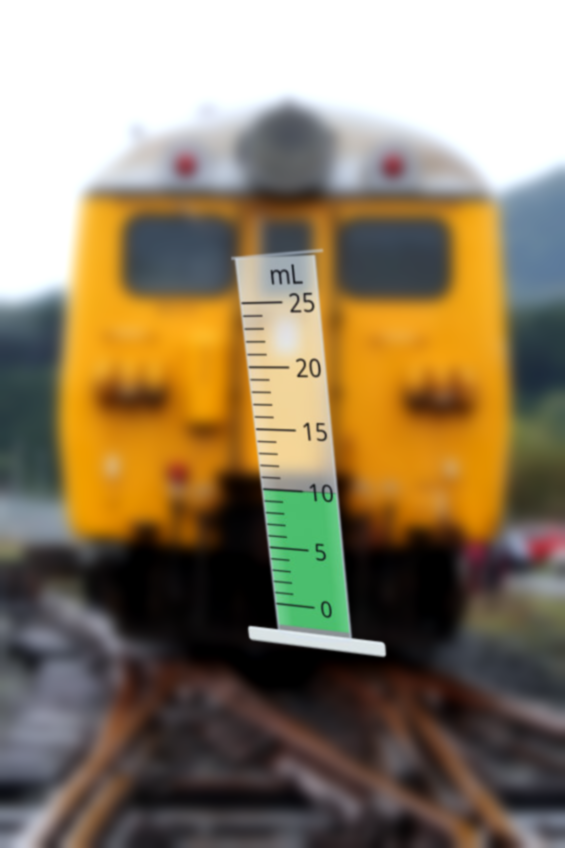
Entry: 10 mL
